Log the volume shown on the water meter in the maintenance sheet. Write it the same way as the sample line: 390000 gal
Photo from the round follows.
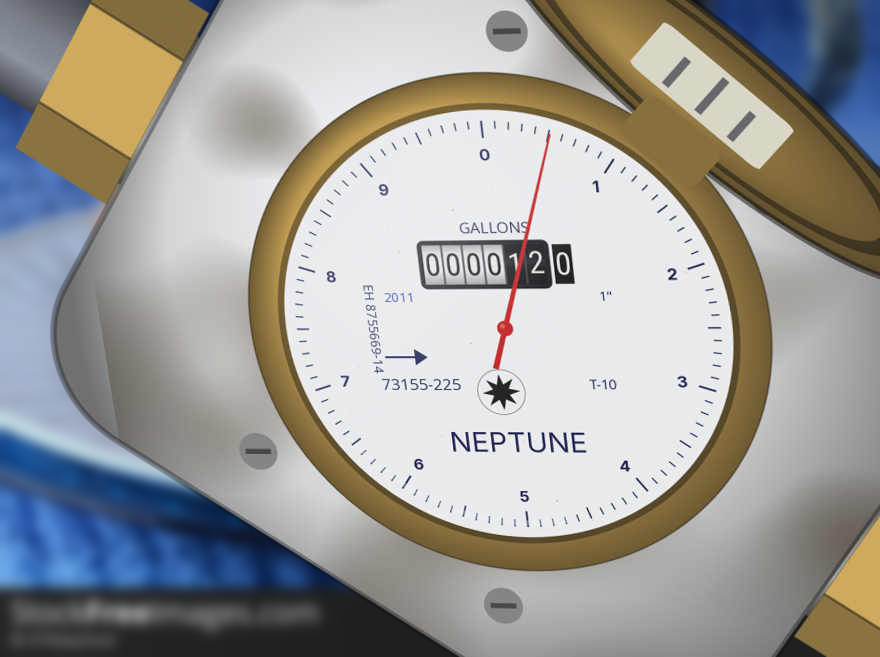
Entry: 120.5 gal
